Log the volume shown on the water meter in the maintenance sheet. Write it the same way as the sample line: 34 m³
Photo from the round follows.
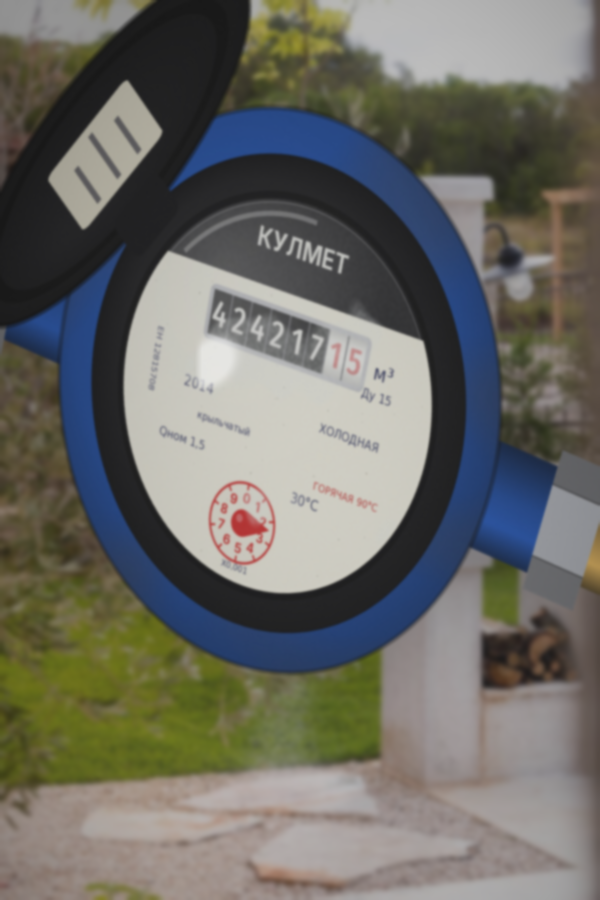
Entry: 424217.152 m³
